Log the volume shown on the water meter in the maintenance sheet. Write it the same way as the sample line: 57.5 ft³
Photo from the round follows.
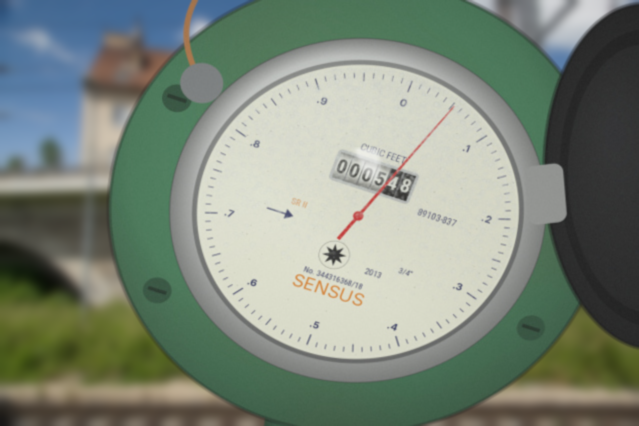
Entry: 548.05 ft³
